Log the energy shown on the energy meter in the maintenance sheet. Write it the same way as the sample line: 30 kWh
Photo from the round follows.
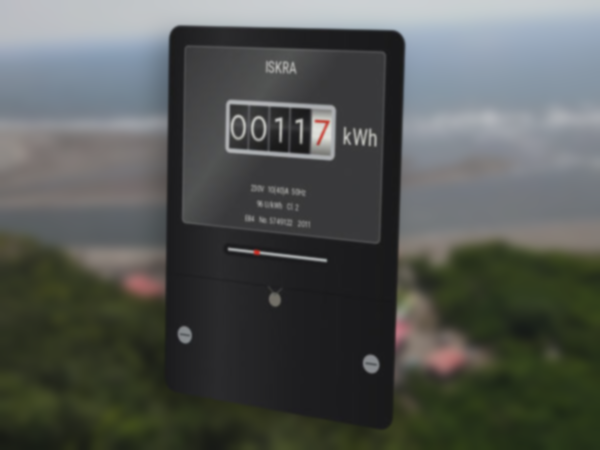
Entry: 11.7 kWh
